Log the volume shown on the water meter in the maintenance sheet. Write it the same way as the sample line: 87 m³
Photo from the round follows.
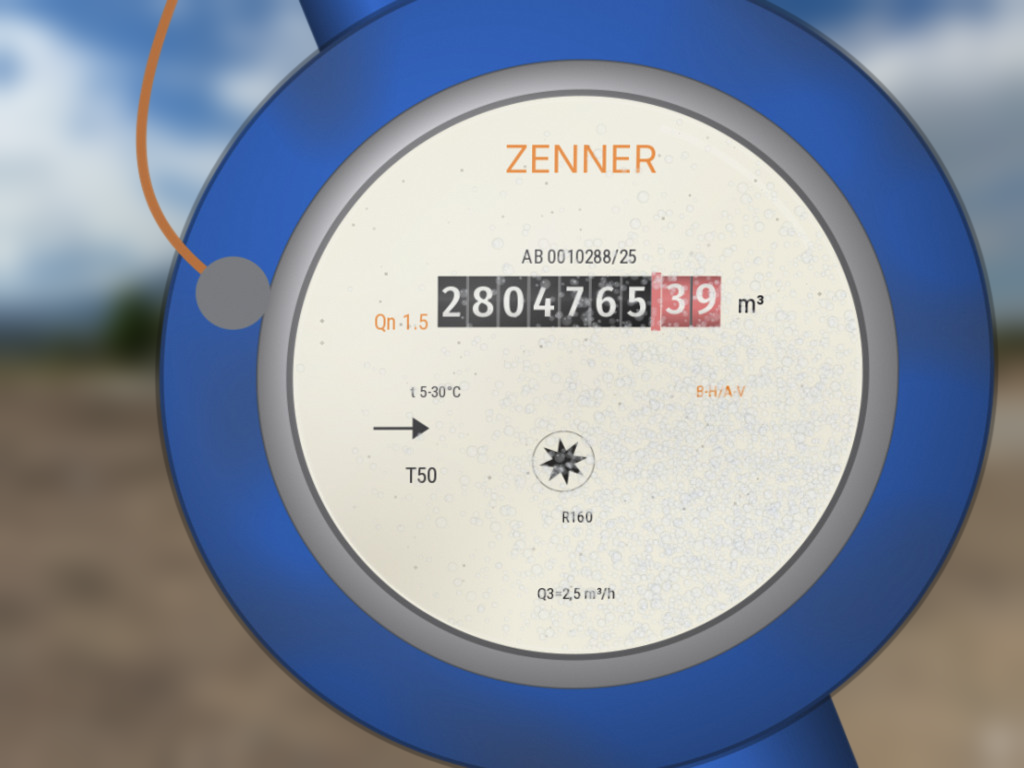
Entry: 2804765.39 m³
